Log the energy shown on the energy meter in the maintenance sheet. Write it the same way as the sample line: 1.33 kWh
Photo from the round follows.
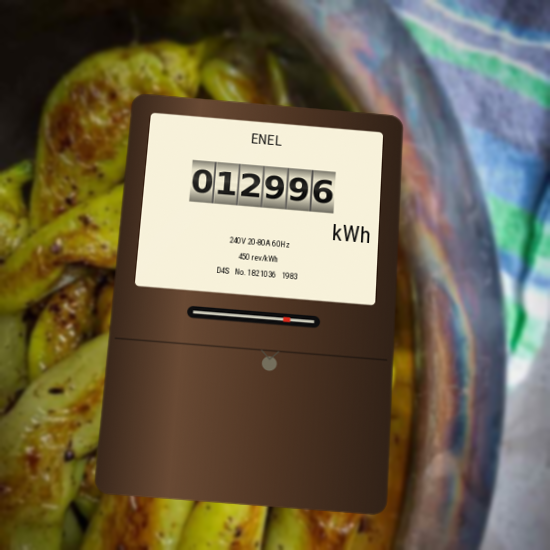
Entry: 12996 kWh
